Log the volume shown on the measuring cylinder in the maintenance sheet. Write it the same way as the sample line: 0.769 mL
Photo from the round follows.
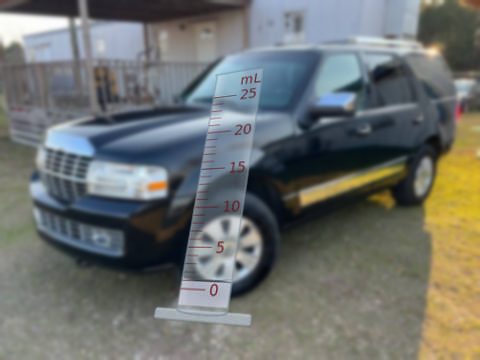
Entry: 1 mL
